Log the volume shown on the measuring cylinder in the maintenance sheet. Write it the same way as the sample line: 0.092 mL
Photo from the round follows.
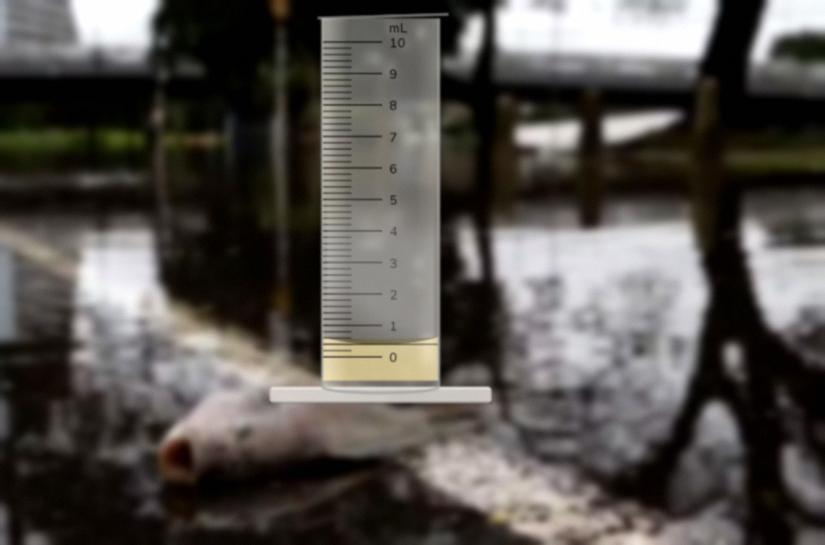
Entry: 0.4 mL
